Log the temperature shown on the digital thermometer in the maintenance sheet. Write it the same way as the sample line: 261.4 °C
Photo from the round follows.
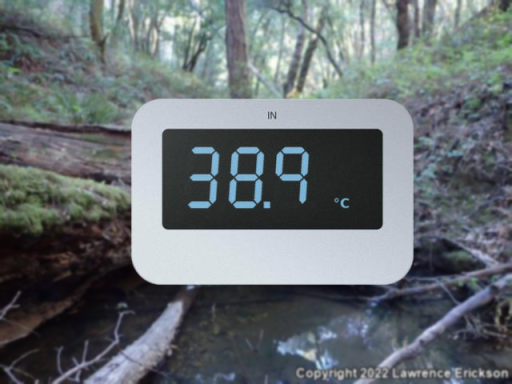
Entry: 38.9 °C
